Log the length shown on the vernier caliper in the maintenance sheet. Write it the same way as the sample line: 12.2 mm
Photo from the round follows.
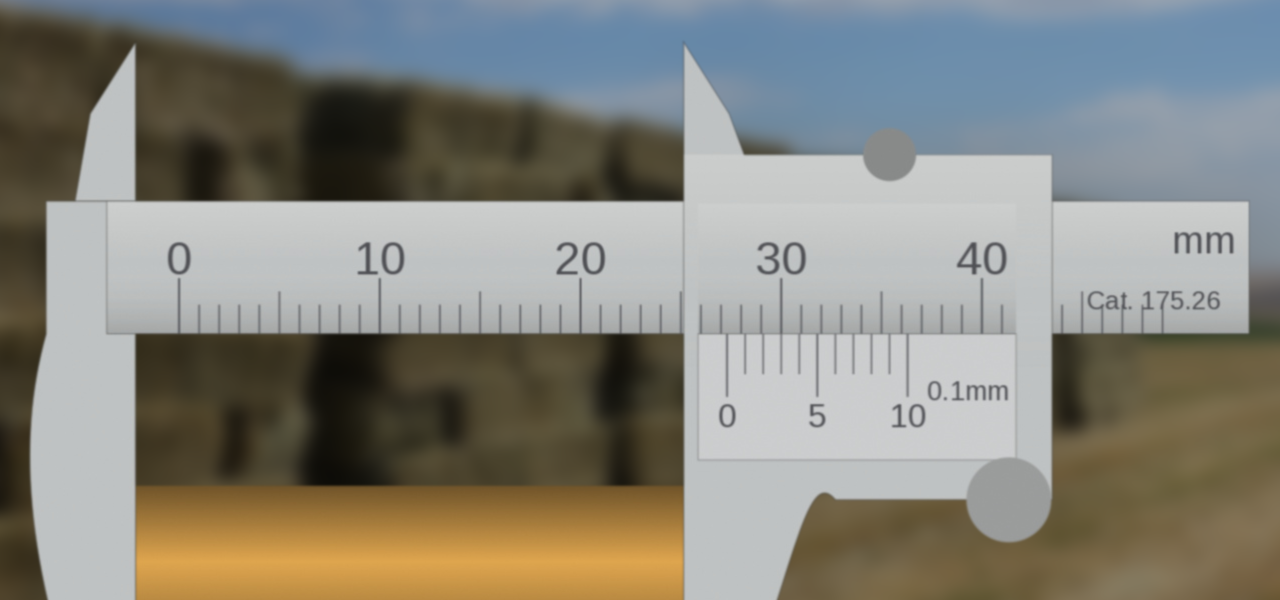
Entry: 27.3 mm
